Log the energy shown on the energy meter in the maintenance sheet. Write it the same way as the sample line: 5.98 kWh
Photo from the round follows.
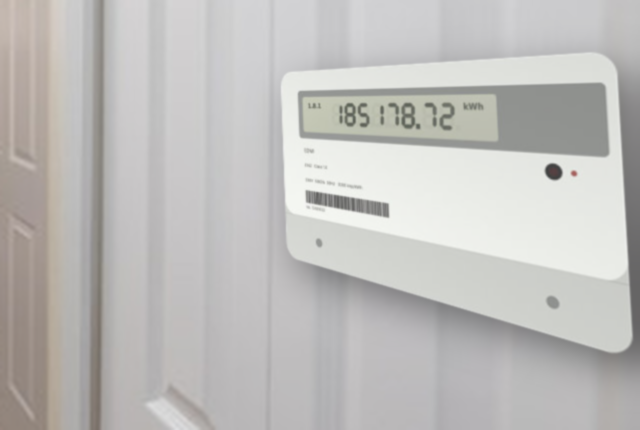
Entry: 185178.72 kWh
